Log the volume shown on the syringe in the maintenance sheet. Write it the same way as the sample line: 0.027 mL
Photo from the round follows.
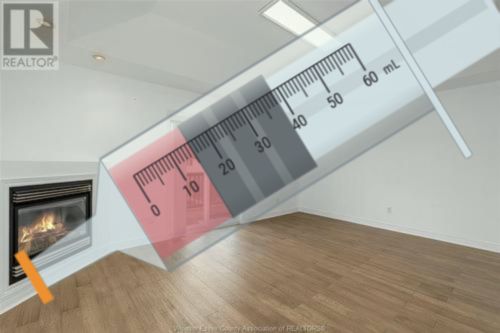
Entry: 15 mL
